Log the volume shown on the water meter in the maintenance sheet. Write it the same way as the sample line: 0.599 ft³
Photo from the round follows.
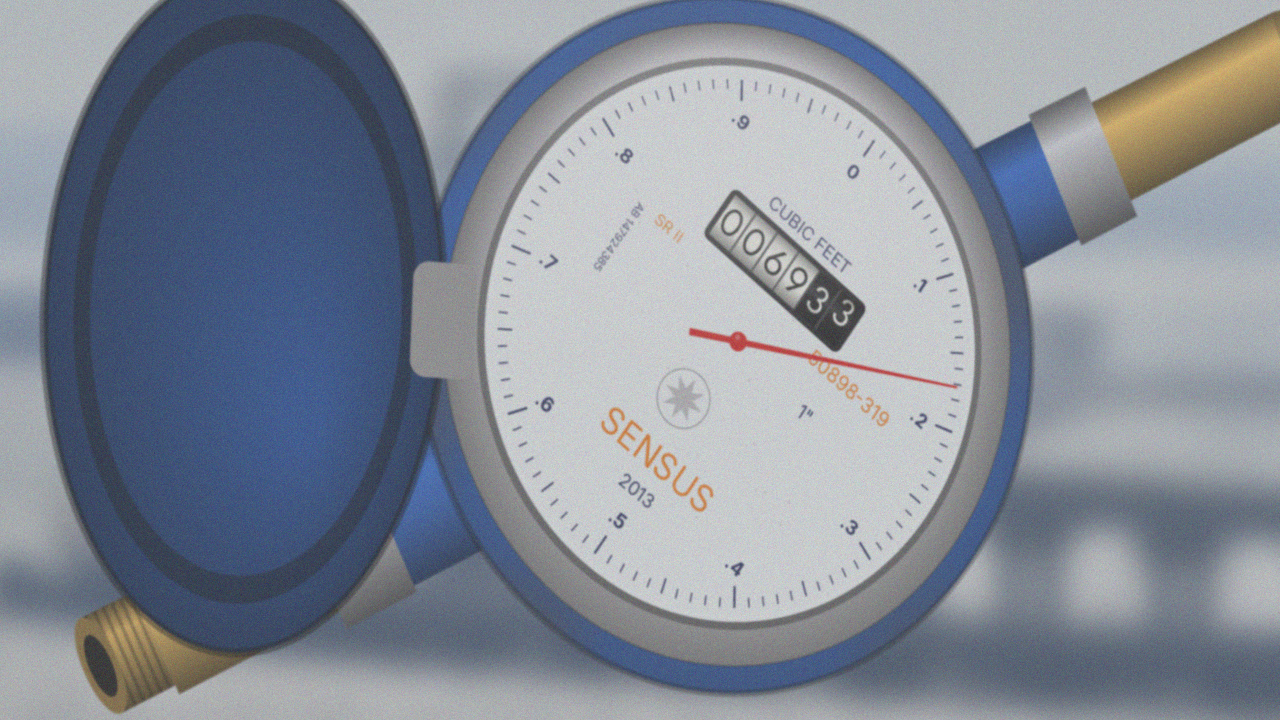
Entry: 6933.17 ft³
